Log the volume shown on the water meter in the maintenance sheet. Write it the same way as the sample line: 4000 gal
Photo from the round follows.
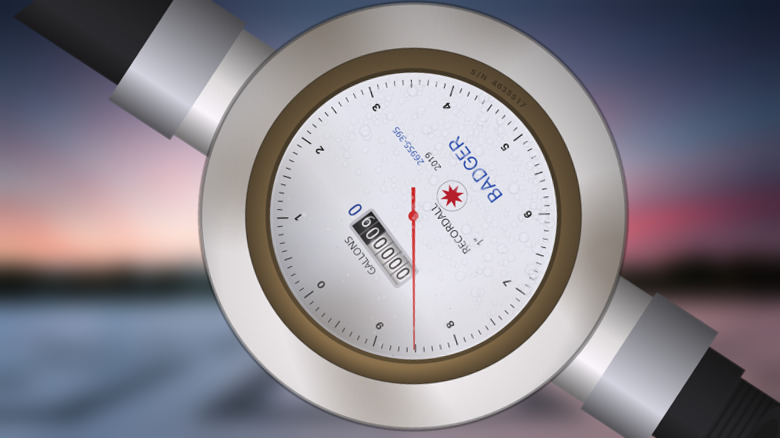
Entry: 88.5 gal
